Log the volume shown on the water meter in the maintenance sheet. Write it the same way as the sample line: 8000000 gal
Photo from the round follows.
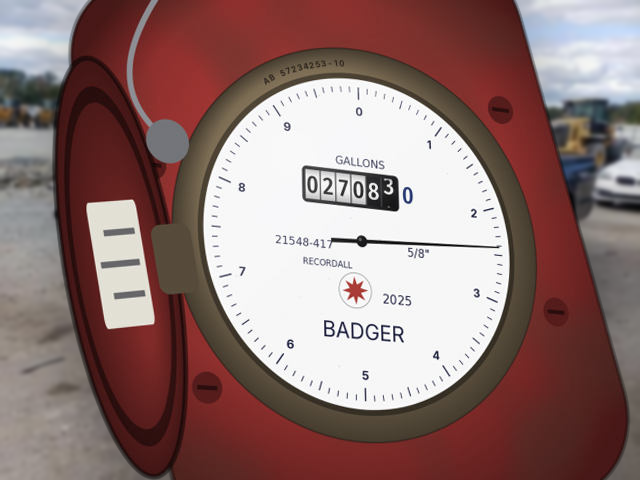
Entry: 270832.4 gal
